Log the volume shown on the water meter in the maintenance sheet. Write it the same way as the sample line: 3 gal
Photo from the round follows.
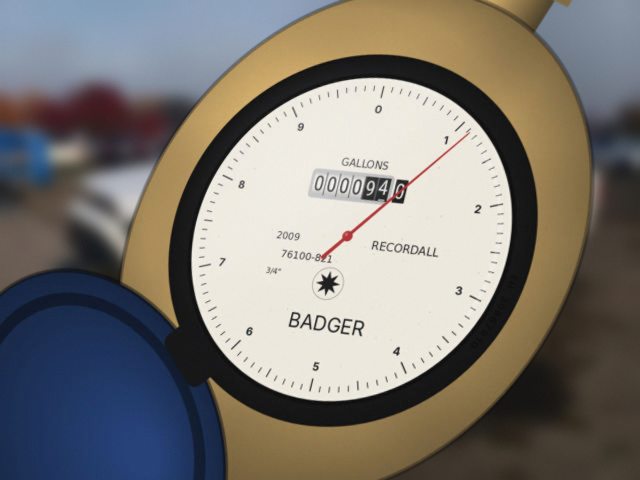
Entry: 941.1 gal
